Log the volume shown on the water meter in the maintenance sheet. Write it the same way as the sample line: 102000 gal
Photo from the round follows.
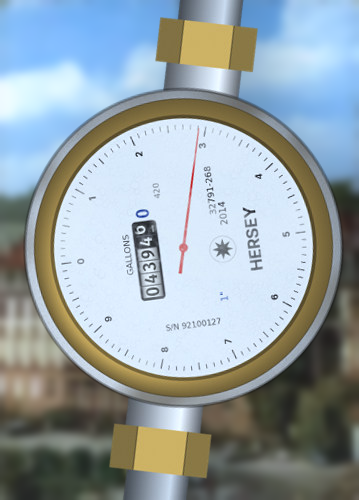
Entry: 439462.9 gal
